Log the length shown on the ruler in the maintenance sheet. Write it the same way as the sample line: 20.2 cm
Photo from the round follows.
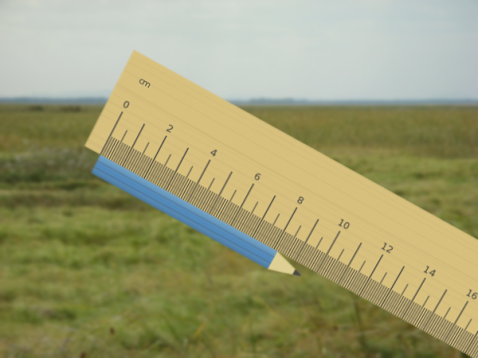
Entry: 9.5 cm
